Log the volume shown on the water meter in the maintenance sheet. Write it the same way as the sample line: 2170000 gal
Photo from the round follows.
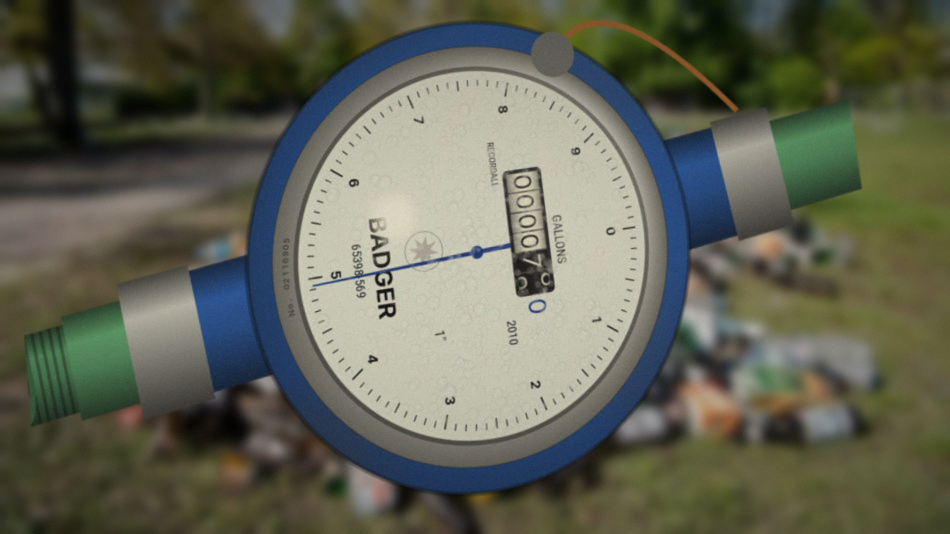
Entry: 784.9 gal
